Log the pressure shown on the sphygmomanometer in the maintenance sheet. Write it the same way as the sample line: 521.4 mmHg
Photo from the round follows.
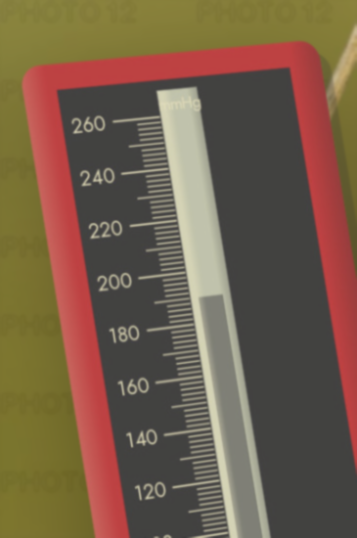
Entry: 190 mmHg
